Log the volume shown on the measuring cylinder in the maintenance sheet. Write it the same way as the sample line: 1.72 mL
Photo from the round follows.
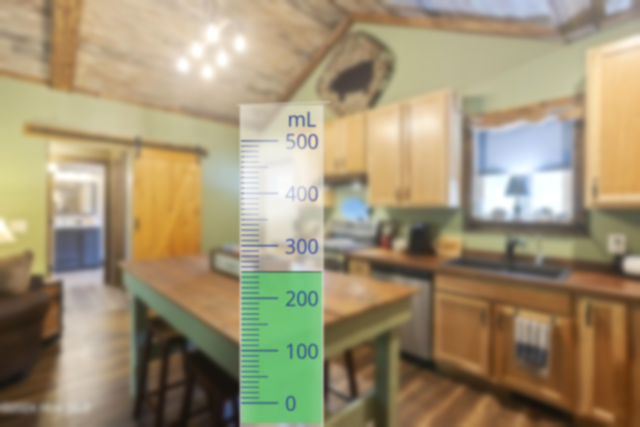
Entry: 250 mL
